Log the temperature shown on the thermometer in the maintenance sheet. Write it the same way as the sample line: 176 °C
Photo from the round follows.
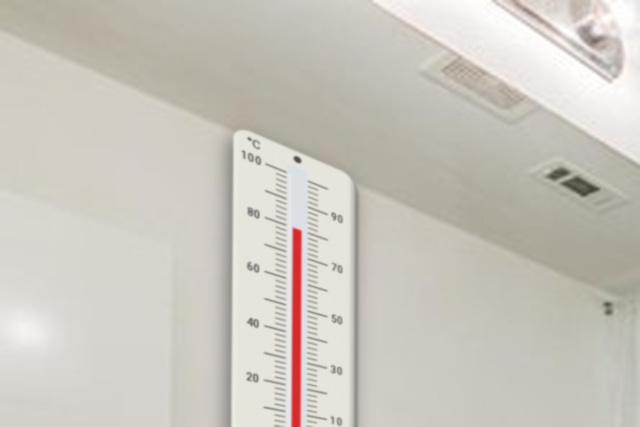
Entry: 80 °C
